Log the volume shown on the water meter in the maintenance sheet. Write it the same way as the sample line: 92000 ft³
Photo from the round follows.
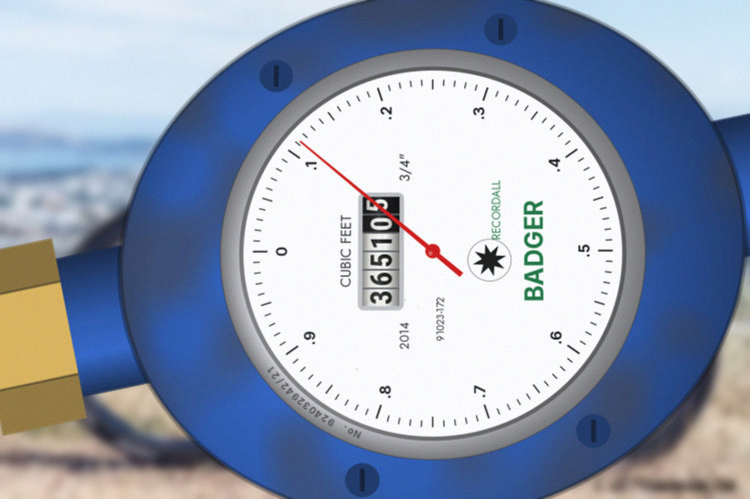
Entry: 365105.11 ft³
